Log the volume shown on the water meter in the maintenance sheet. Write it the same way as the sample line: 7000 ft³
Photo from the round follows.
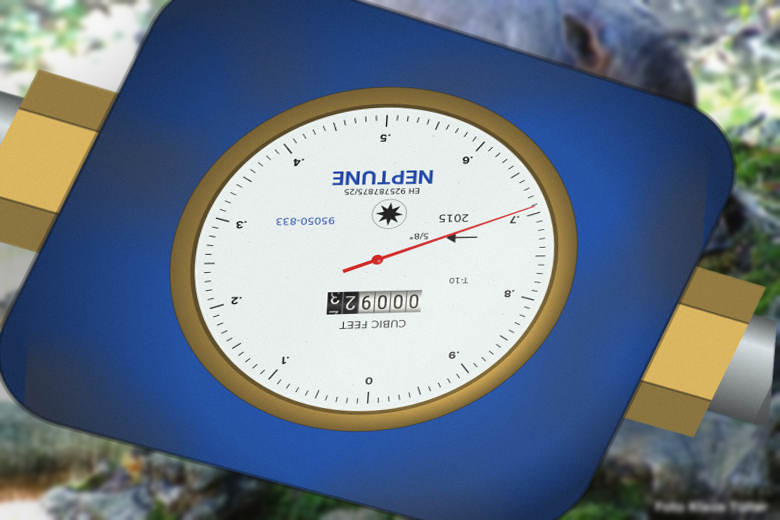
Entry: 922.69 ft³
